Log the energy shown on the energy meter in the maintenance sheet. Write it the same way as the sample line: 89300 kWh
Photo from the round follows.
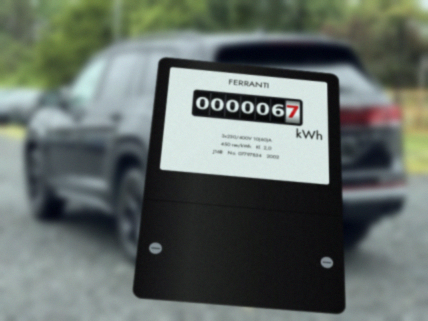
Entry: 6.7 kWh
